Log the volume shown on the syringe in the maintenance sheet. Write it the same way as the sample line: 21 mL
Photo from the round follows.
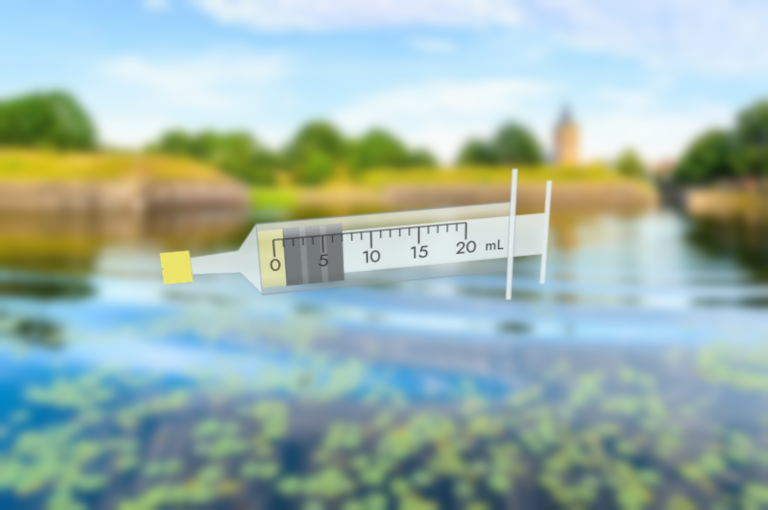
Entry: 1 mL
